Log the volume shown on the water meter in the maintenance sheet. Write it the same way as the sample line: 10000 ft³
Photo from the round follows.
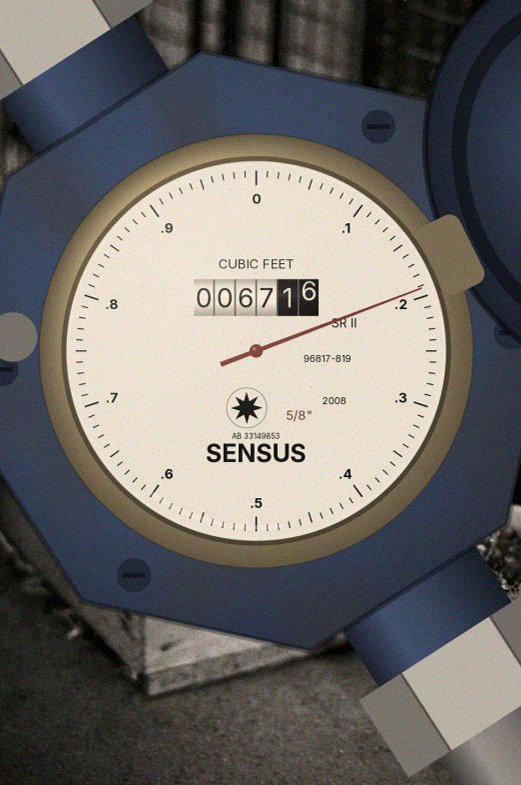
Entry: 6716.19 ft³
